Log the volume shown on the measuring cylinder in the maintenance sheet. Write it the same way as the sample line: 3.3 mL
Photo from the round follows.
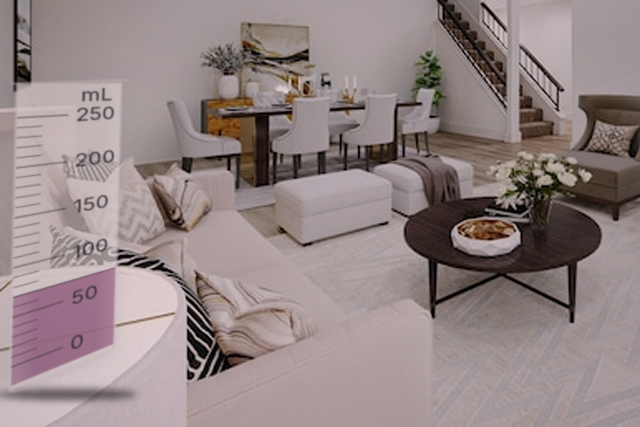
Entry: 70 mL
